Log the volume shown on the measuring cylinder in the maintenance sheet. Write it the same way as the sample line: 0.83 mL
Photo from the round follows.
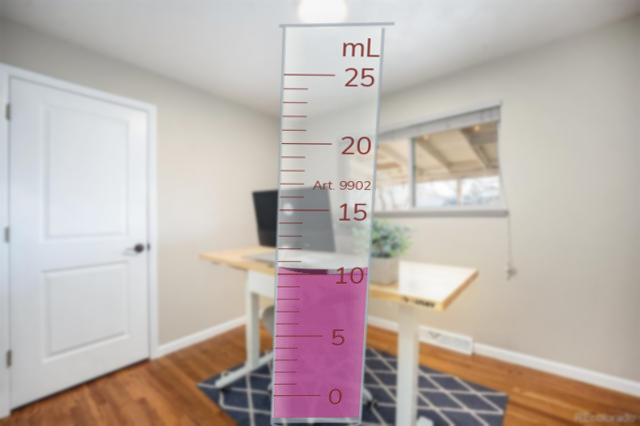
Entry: 10 mL
